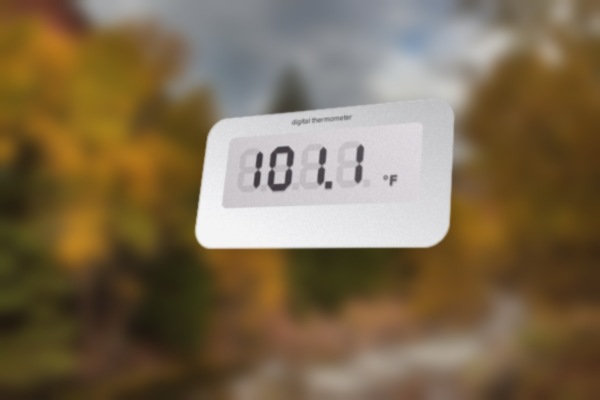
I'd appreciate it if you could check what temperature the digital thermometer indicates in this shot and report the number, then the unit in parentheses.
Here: 101.1 (°F)
